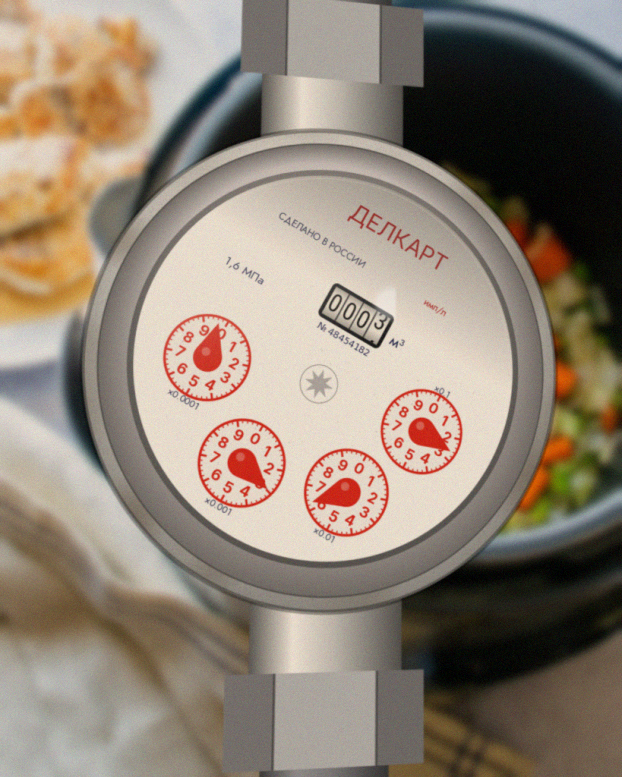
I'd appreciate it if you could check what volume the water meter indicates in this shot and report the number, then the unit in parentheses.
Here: 3.2629 (m³)
